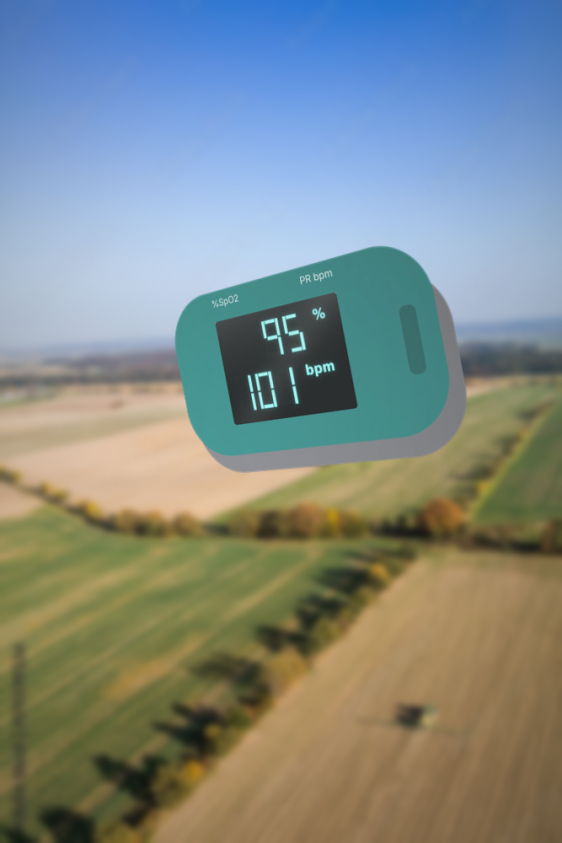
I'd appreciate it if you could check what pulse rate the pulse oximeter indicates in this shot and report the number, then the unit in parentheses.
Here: 101 (bpm)
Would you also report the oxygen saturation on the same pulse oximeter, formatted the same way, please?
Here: 95 (%)
